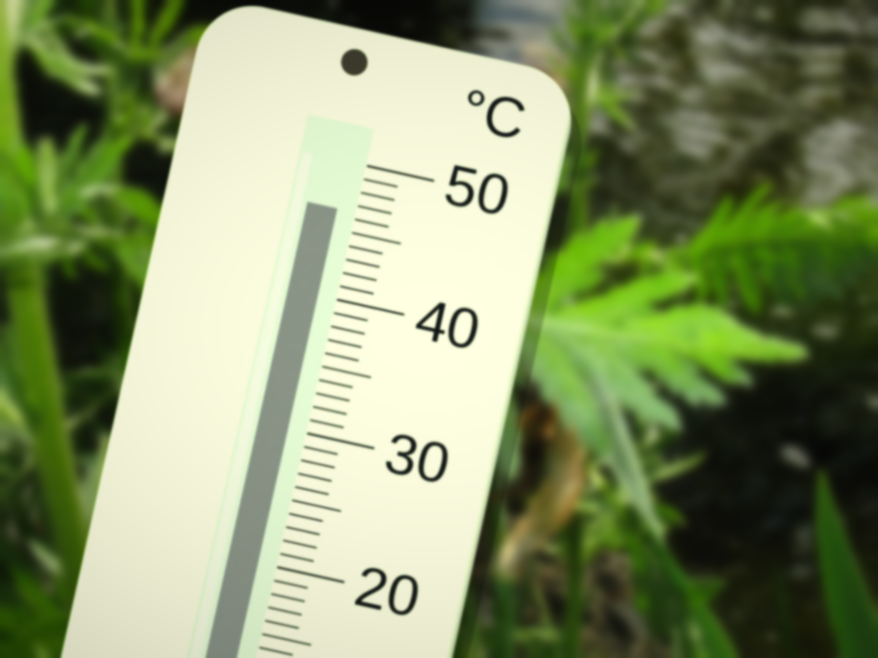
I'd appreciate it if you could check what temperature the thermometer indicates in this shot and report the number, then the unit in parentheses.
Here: 46.5 (°C)
